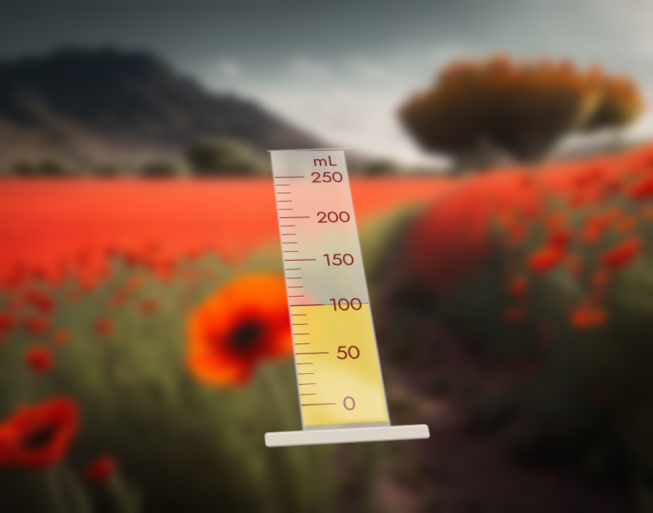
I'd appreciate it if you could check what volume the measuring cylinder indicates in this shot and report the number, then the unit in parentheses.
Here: 100 (mL)
